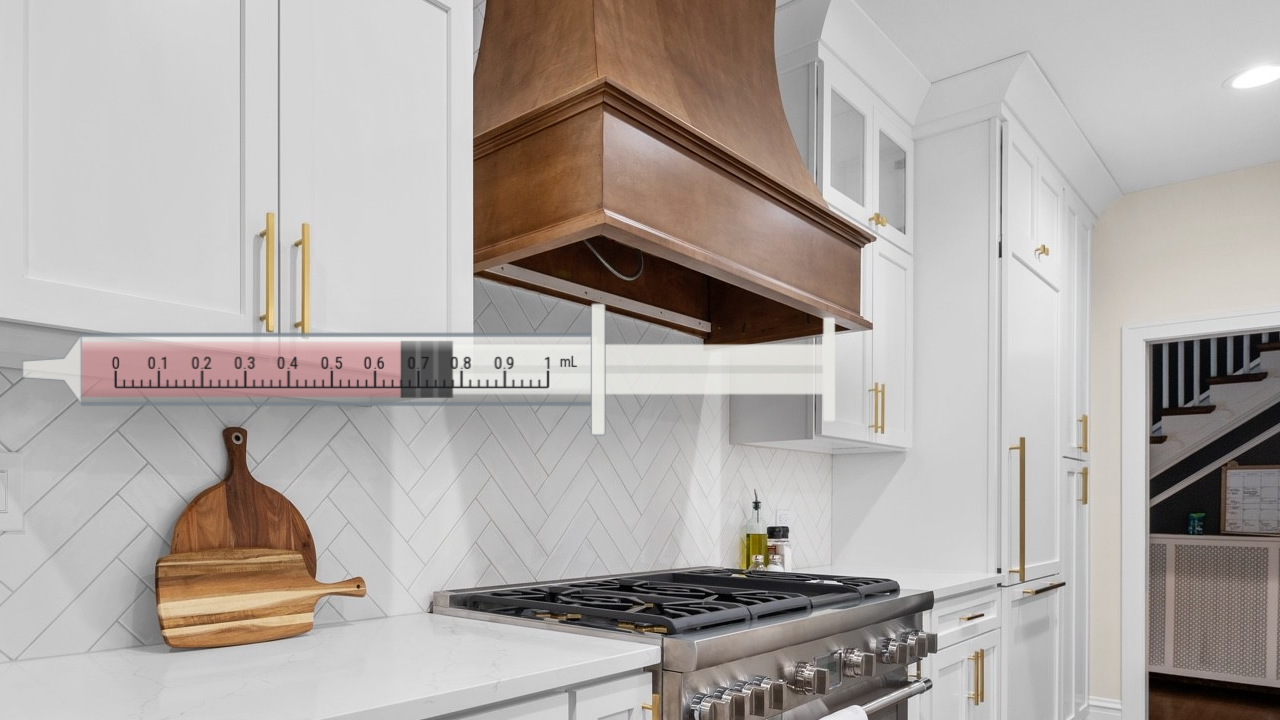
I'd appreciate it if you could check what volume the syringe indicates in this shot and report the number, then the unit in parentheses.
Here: 0.66 (mL)
